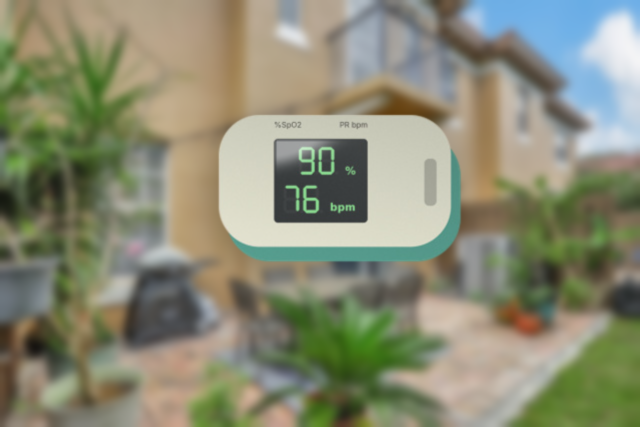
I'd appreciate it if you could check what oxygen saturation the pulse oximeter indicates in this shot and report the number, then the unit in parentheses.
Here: 90 (%)
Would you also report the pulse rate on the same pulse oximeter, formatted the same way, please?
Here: 76 (bpm)
